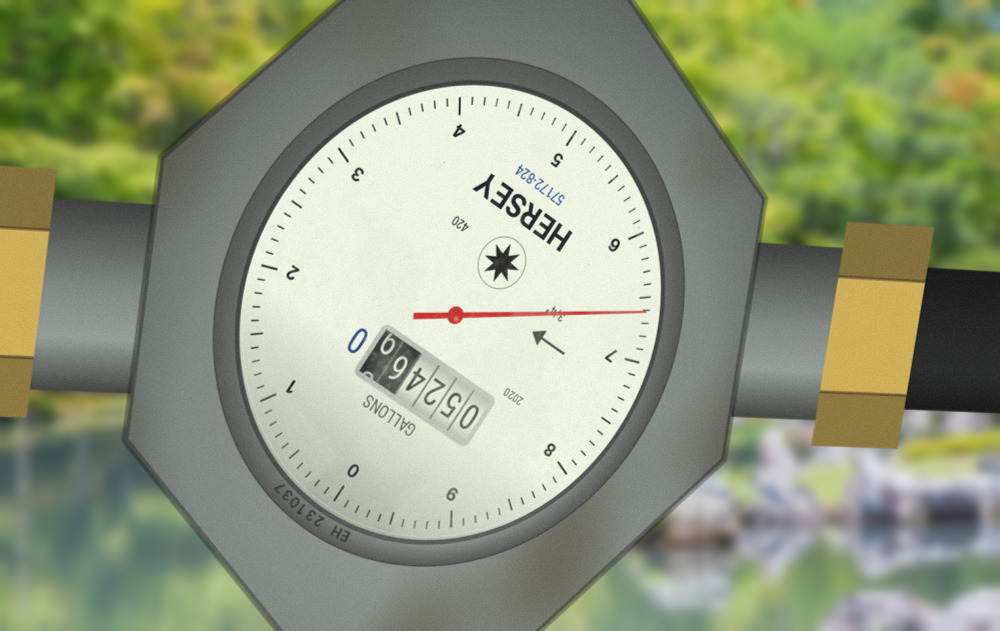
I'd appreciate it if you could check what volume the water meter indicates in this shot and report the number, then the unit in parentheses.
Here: 524686.6 (gal)
